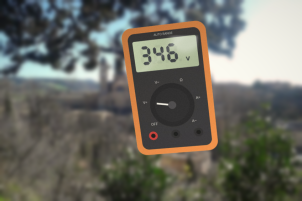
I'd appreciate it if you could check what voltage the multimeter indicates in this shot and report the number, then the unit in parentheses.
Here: 346 (V)
